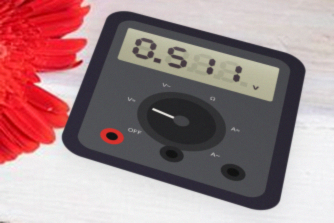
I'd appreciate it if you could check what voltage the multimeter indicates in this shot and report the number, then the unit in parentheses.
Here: 0.511 (V)
